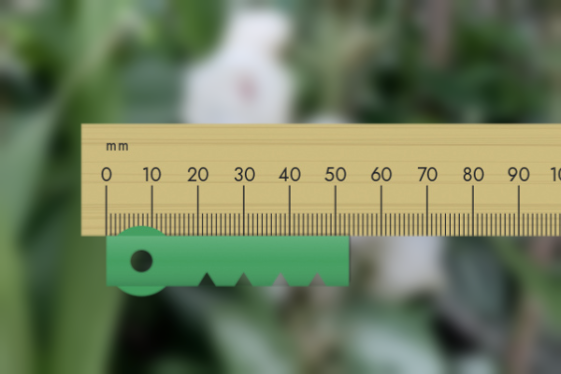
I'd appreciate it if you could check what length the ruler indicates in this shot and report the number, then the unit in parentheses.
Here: 53 (mm)
